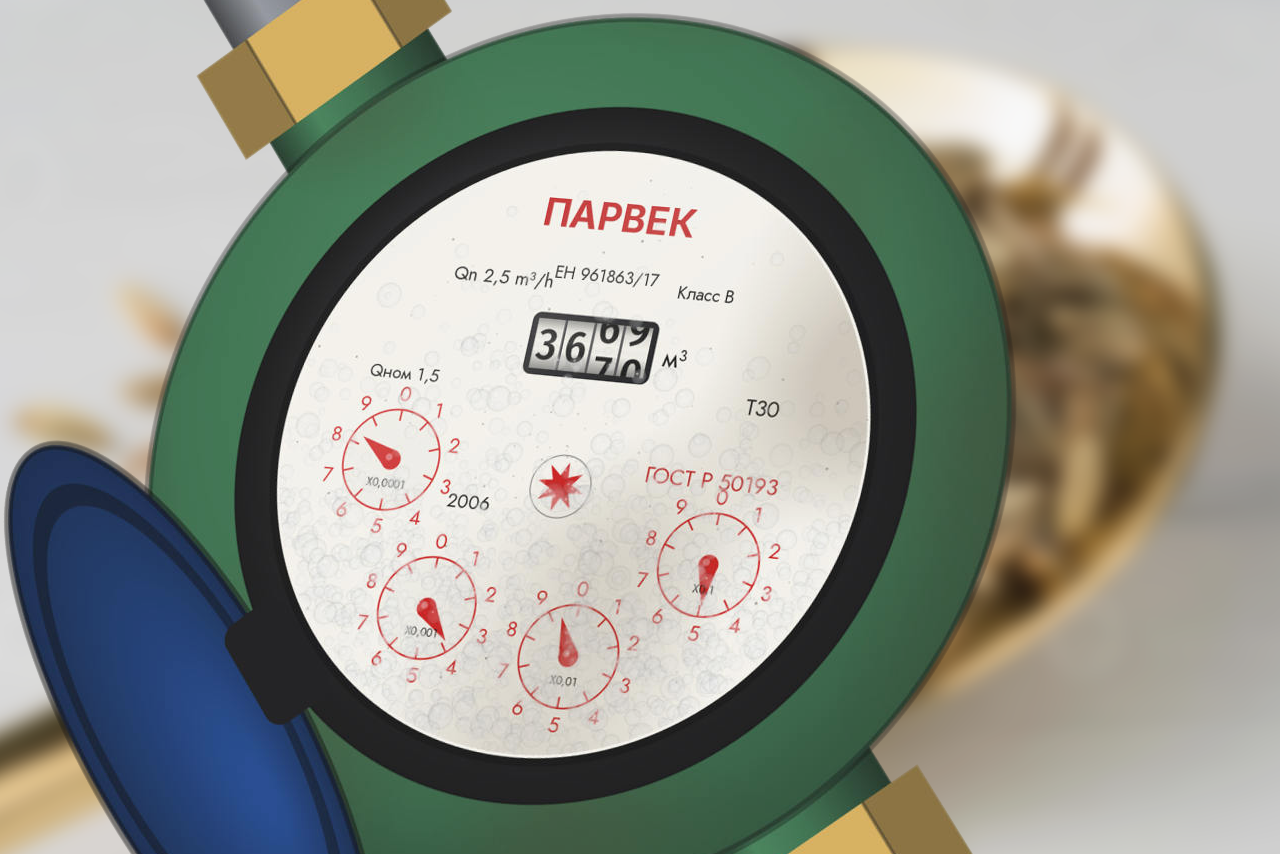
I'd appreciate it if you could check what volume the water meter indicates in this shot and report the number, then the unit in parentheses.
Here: 3669.4938 (m³)
